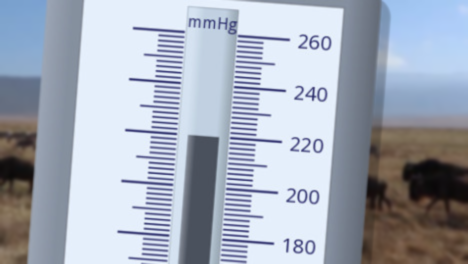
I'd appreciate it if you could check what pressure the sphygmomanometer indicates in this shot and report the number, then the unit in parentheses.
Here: 220 (mmHg)
